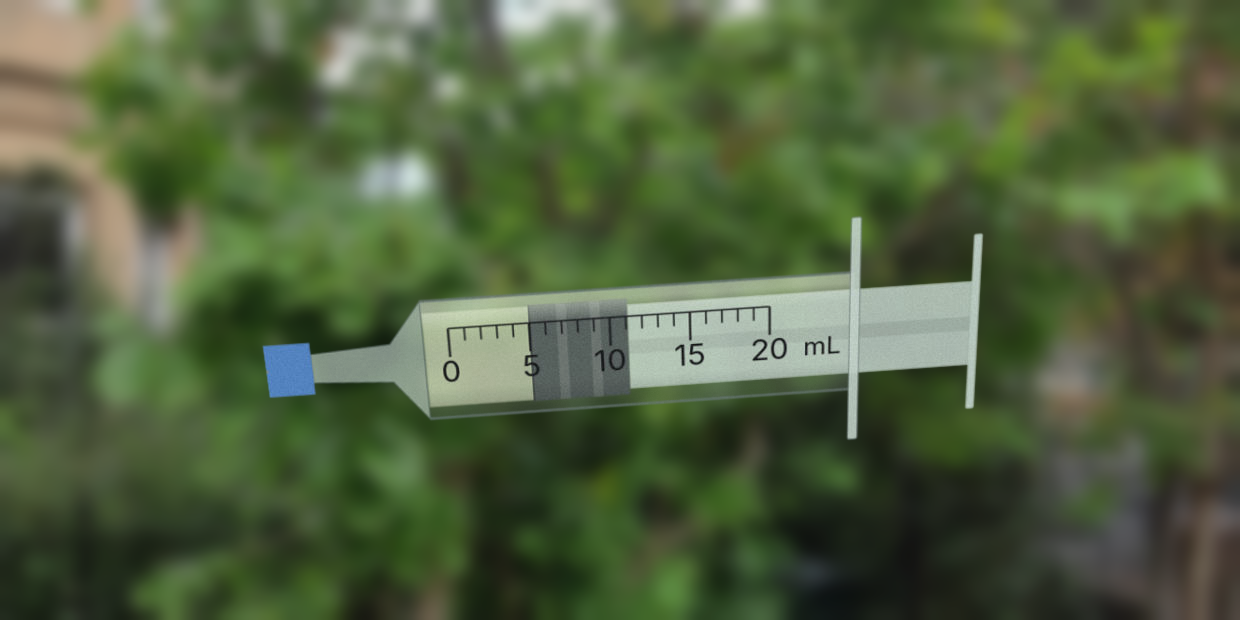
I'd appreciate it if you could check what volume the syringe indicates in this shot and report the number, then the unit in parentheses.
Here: 5 (mL)
